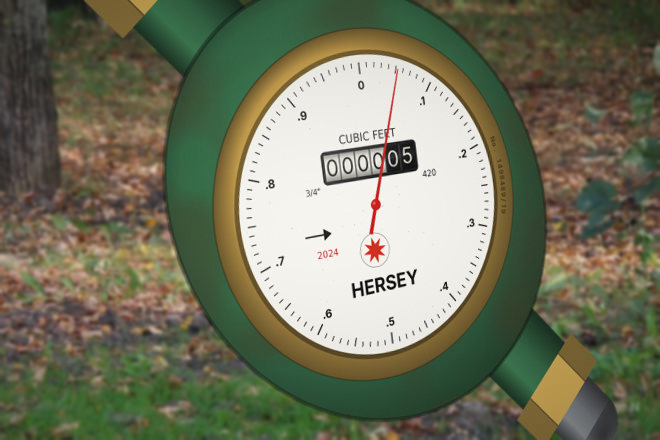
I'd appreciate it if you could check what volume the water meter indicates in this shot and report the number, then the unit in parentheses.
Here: 5.05 (ft³)
